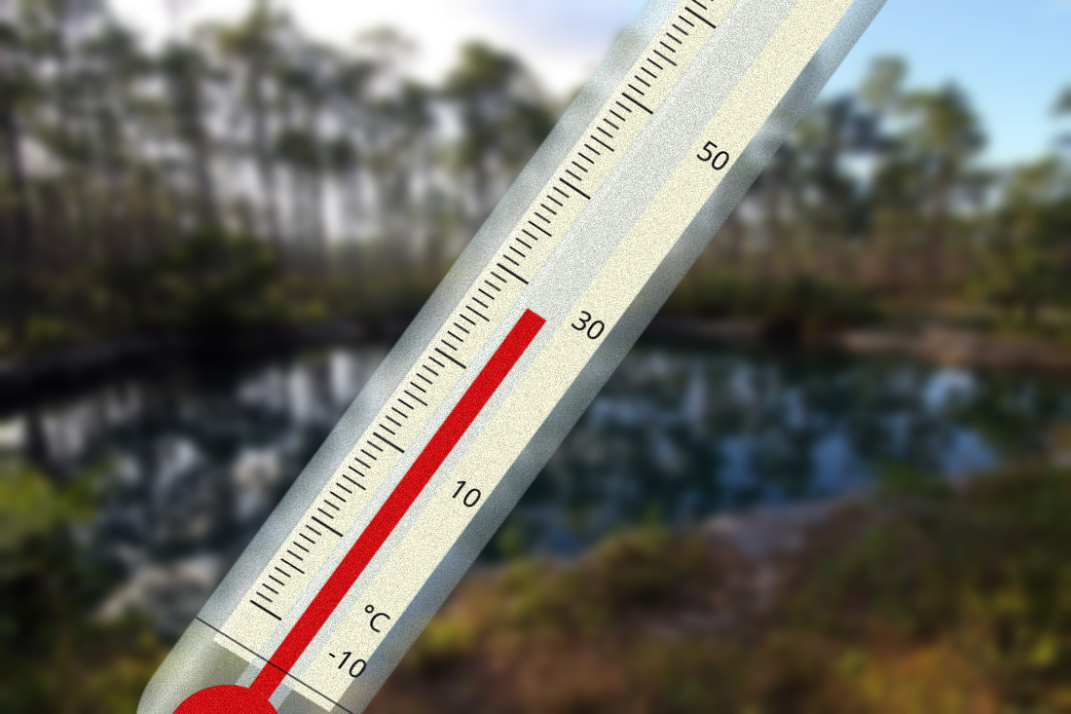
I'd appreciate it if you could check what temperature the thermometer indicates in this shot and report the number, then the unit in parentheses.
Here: 28 (°C)
